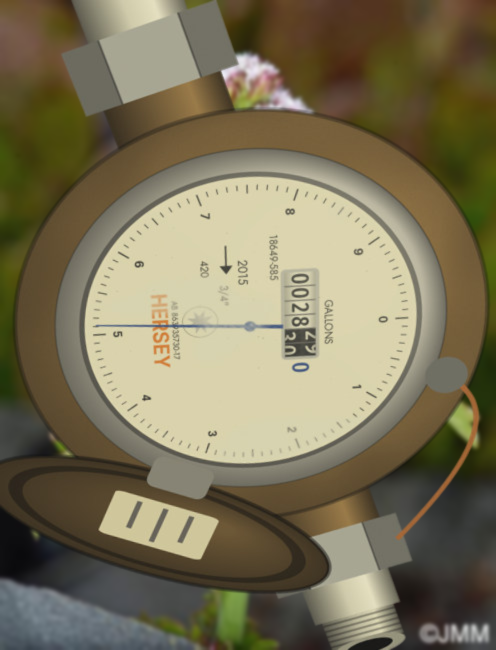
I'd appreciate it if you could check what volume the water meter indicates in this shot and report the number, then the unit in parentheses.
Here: 28295.1 (gal)
